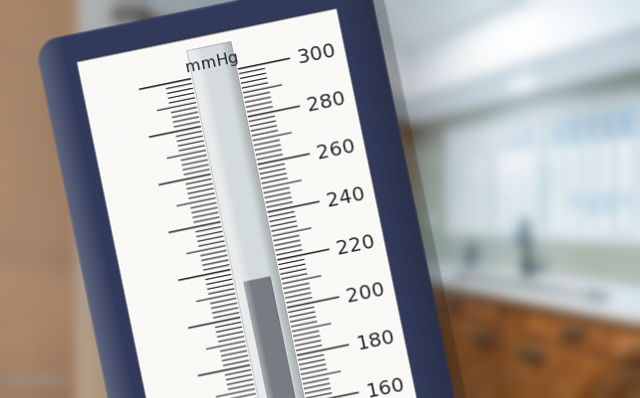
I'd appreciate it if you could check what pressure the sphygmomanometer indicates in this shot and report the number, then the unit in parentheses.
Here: 214 (mmHg)
